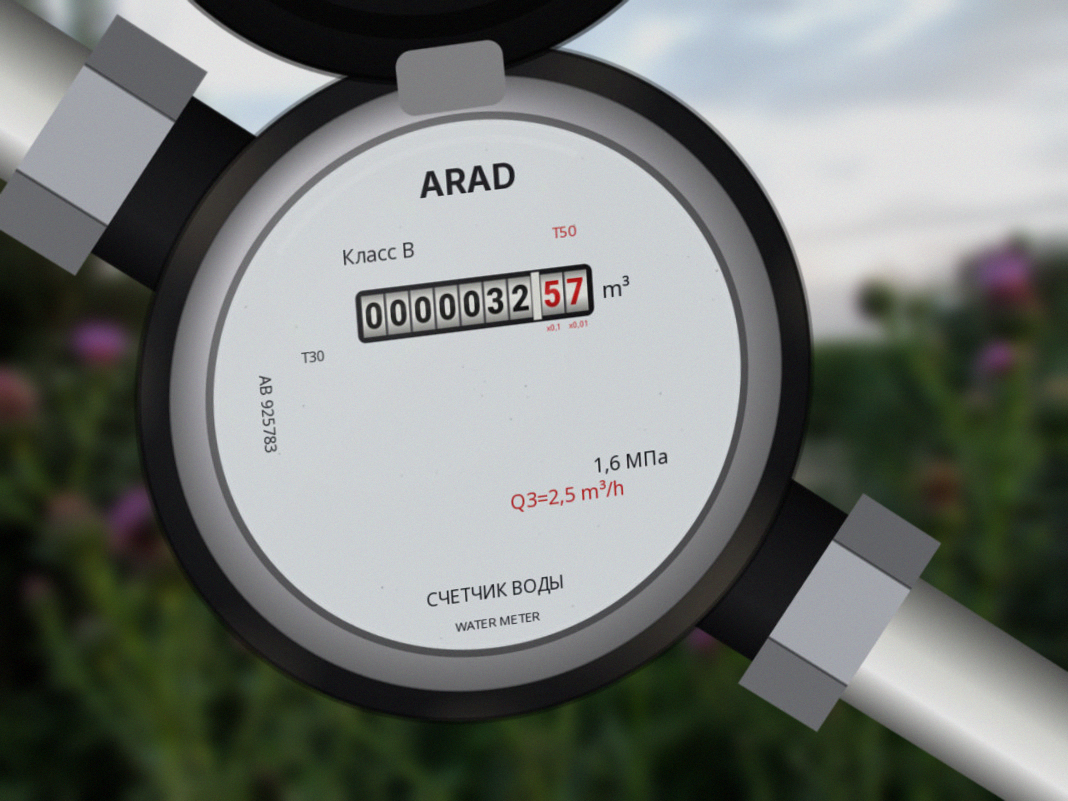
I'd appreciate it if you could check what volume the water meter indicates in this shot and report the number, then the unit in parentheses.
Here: 32.57 (m³)
